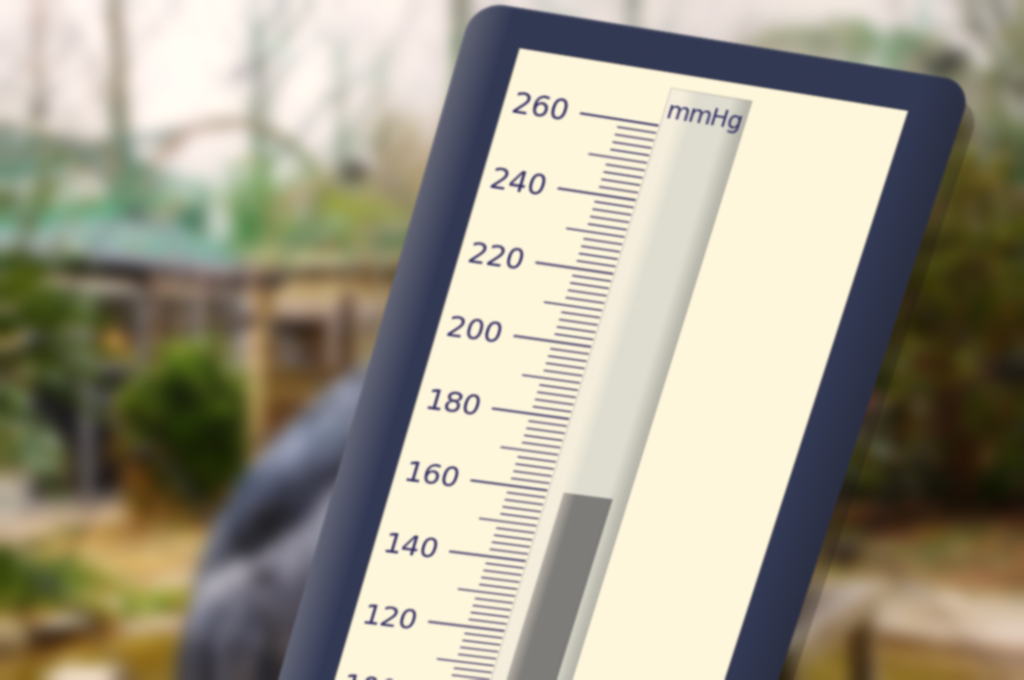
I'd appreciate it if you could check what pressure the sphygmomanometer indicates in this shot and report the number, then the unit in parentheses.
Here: 160 (mmHg)
